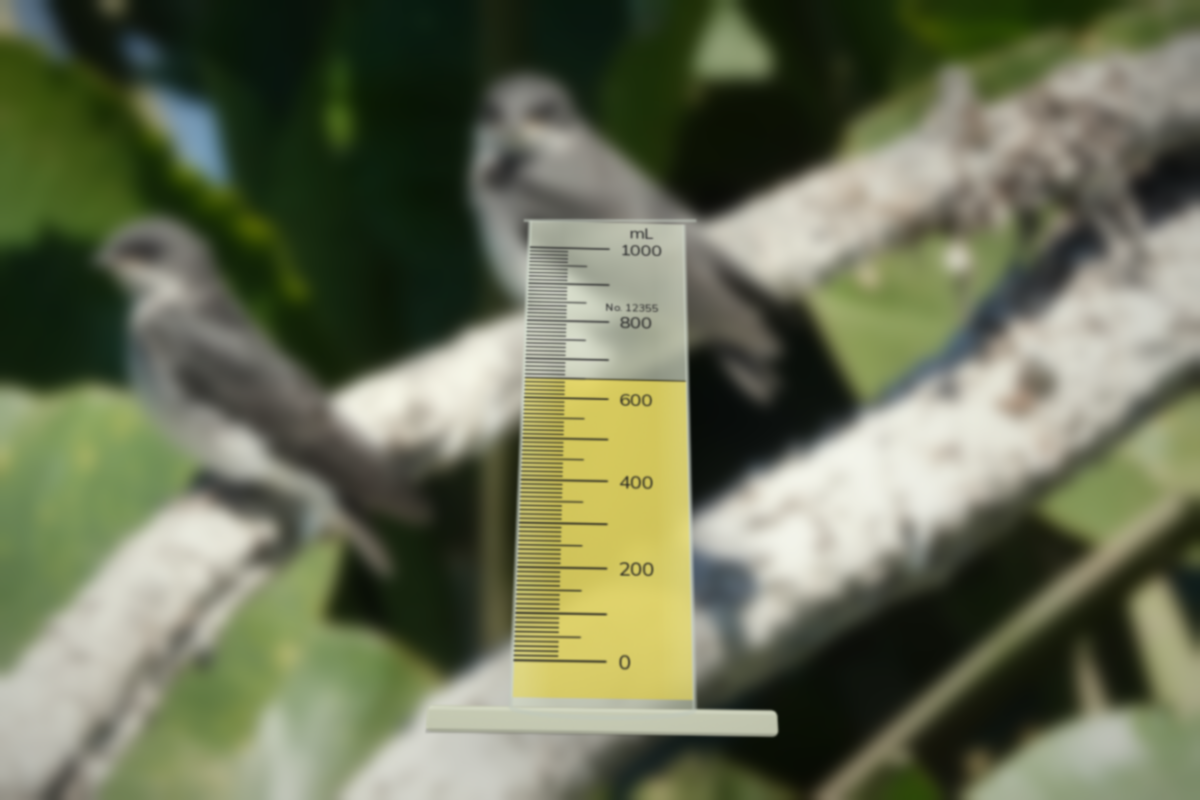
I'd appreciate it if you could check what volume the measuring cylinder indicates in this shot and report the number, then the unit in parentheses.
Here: 650 (mL)
